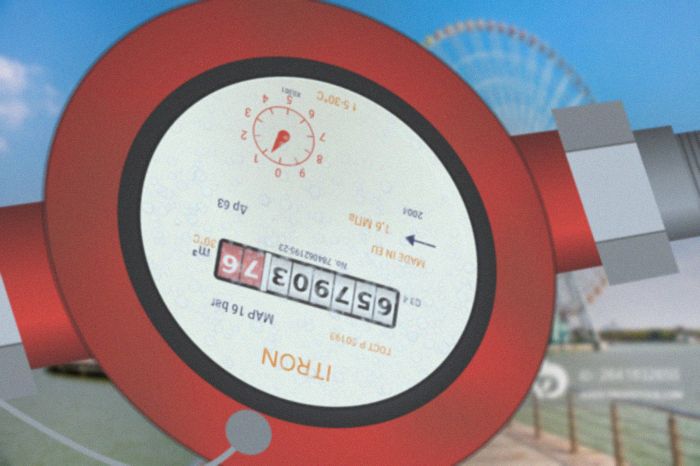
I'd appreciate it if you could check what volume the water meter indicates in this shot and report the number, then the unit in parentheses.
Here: 657903.760 (m³)
